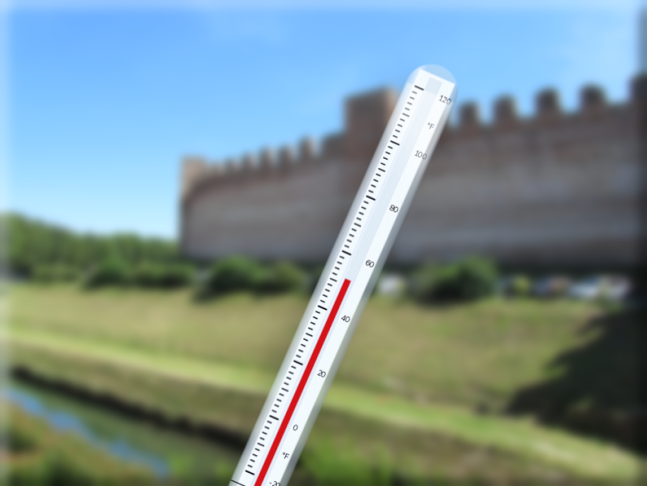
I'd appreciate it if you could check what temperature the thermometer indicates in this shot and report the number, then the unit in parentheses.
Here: 52 (°F)
